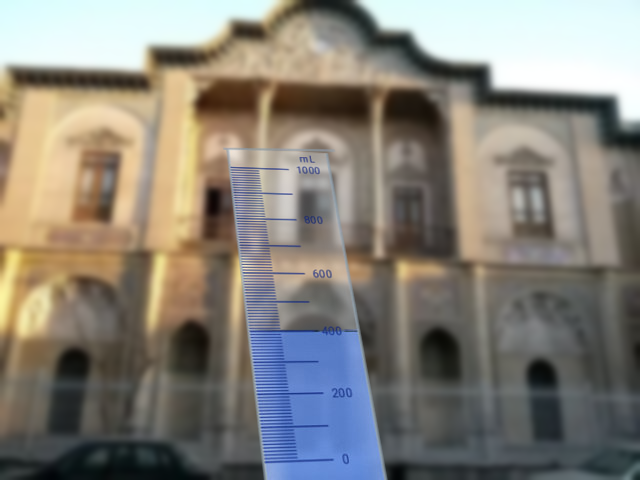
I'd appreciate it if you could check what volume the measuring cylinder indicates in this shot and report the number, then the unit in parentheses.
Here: 400 (mL)
